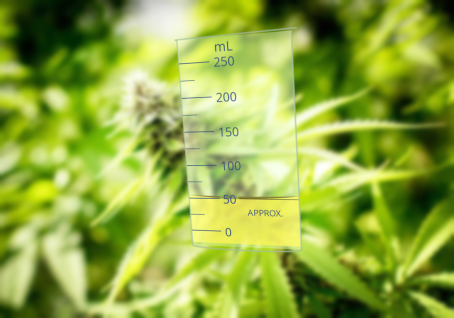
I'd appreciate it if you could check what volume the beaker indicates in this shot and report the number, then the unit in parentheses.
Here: 50 (mL)
